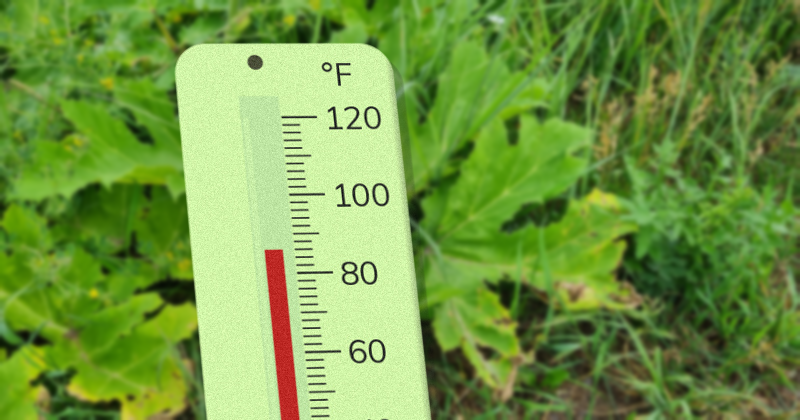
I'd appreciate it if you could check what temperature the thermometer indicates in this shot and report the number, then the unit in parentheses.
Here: 86 (°F)
